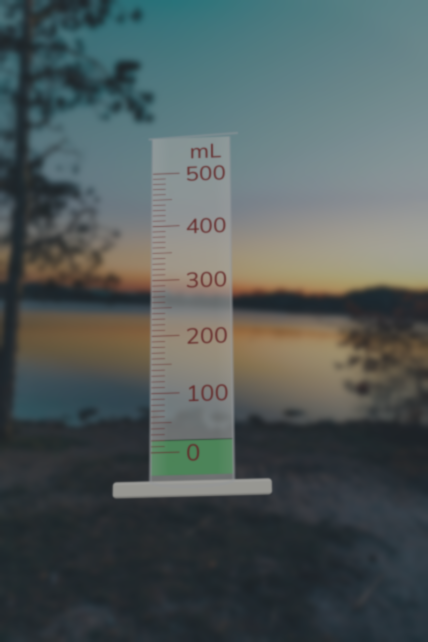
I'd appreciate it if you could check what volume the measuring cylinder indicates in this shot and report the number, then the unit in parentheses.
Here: 20 (mL)
